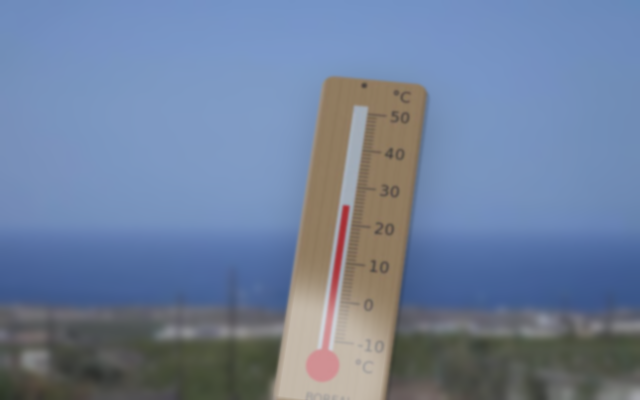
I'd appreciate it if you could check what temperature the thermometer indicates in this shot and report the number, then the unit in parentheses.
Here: 25 (°C)
